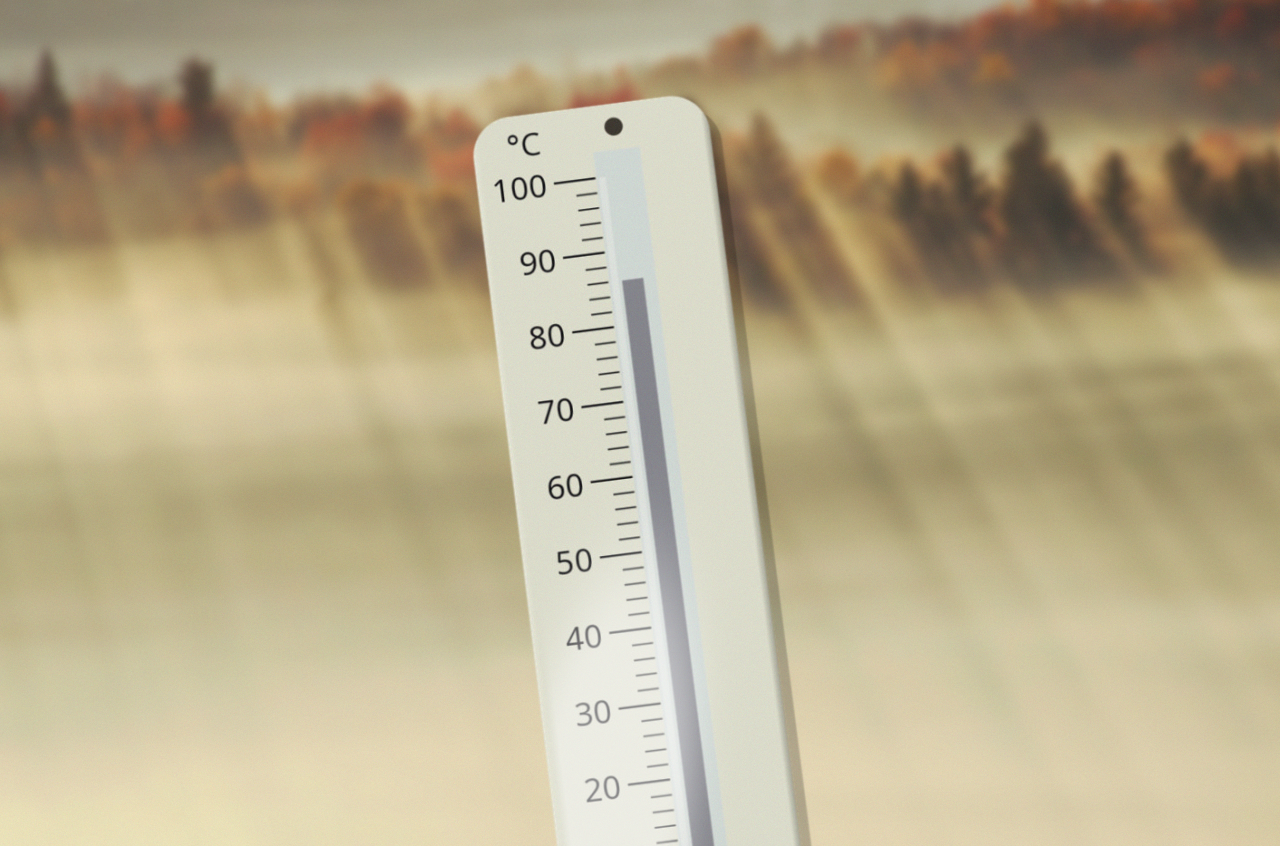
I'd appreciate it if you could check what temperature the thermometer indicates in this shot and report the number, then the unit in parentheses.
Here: 86 (°C)
